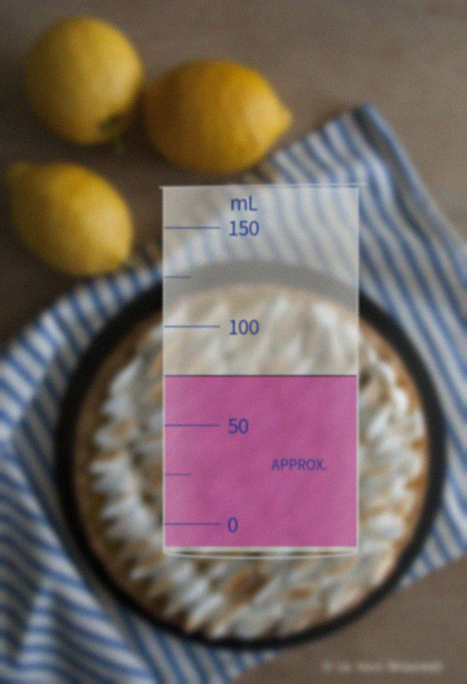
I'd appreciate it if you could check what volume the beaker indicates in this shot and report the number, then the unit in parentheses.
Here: 75 (mL)
